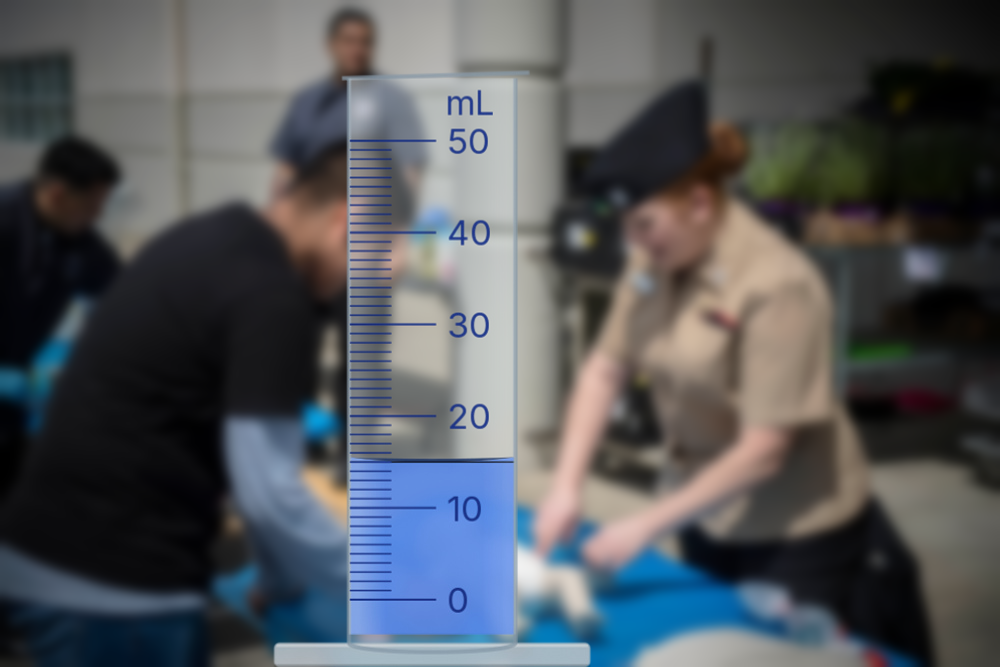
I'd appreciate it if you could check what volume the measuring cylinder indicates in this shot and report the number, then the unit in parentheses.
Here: 15 (mL)
